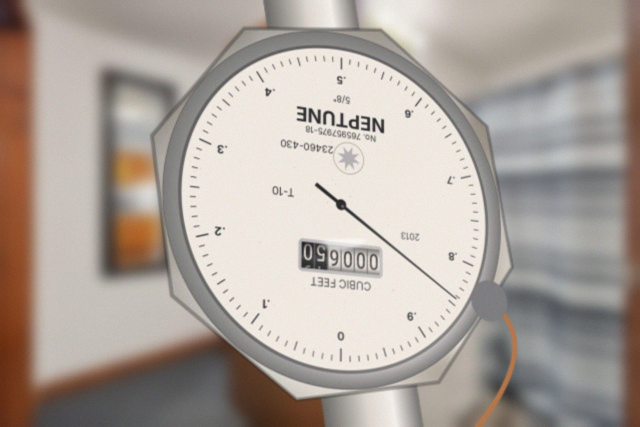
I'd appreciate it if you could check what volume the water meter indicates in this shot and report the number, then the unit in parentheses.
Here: 649.84 (ft³)
